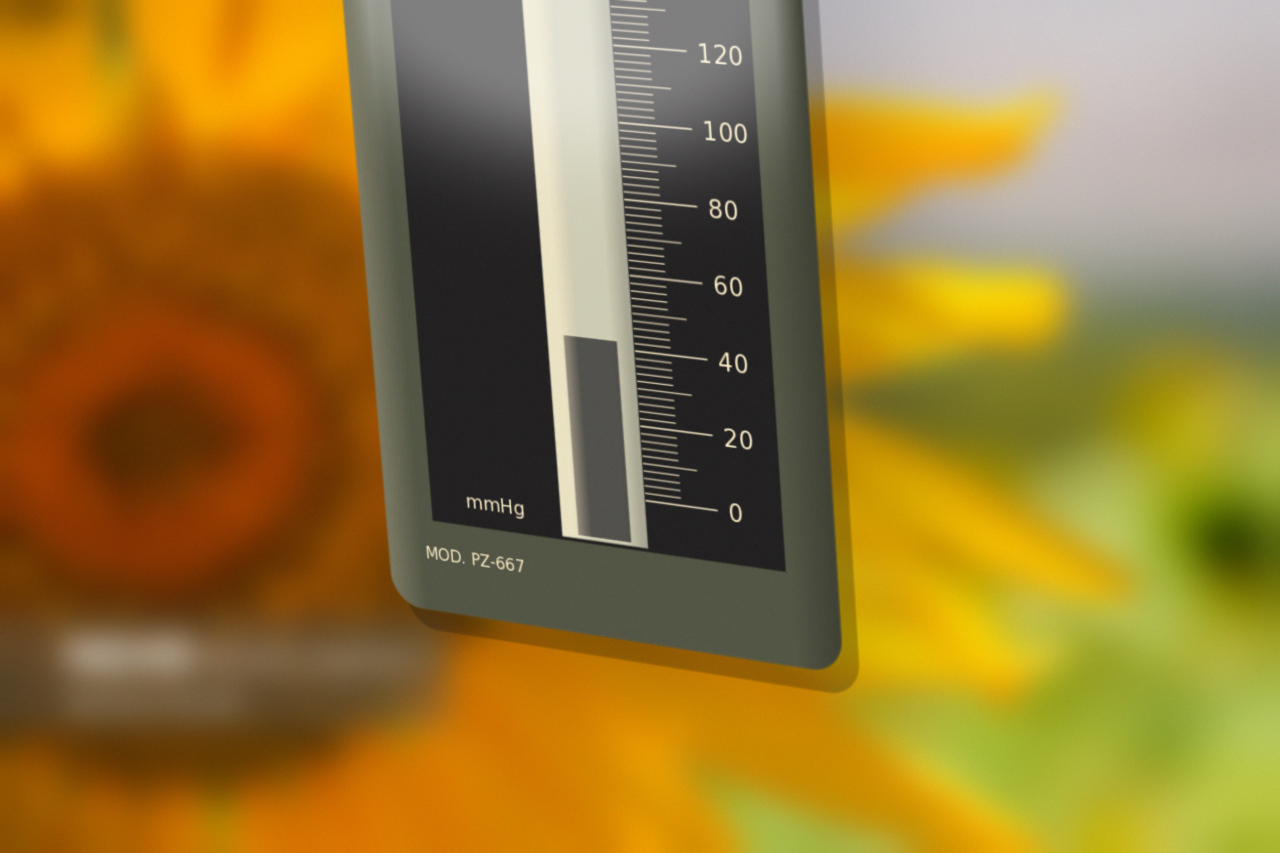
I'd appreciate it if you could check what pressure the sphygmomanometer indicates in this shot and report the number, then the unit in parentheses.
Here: 42 (mmHg)
